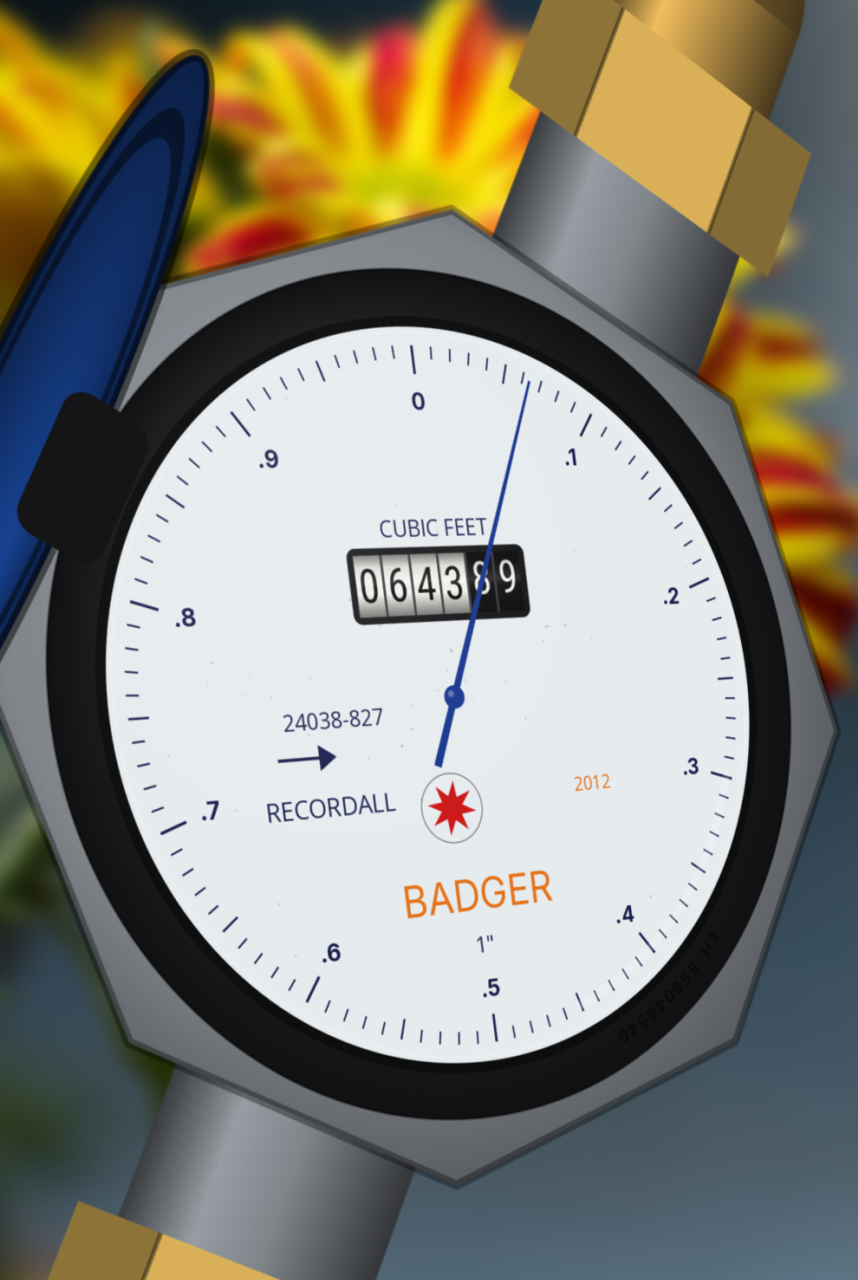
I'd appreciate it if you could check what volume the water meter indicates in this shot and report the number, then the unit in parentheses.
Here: 64389.06 (ft³)
